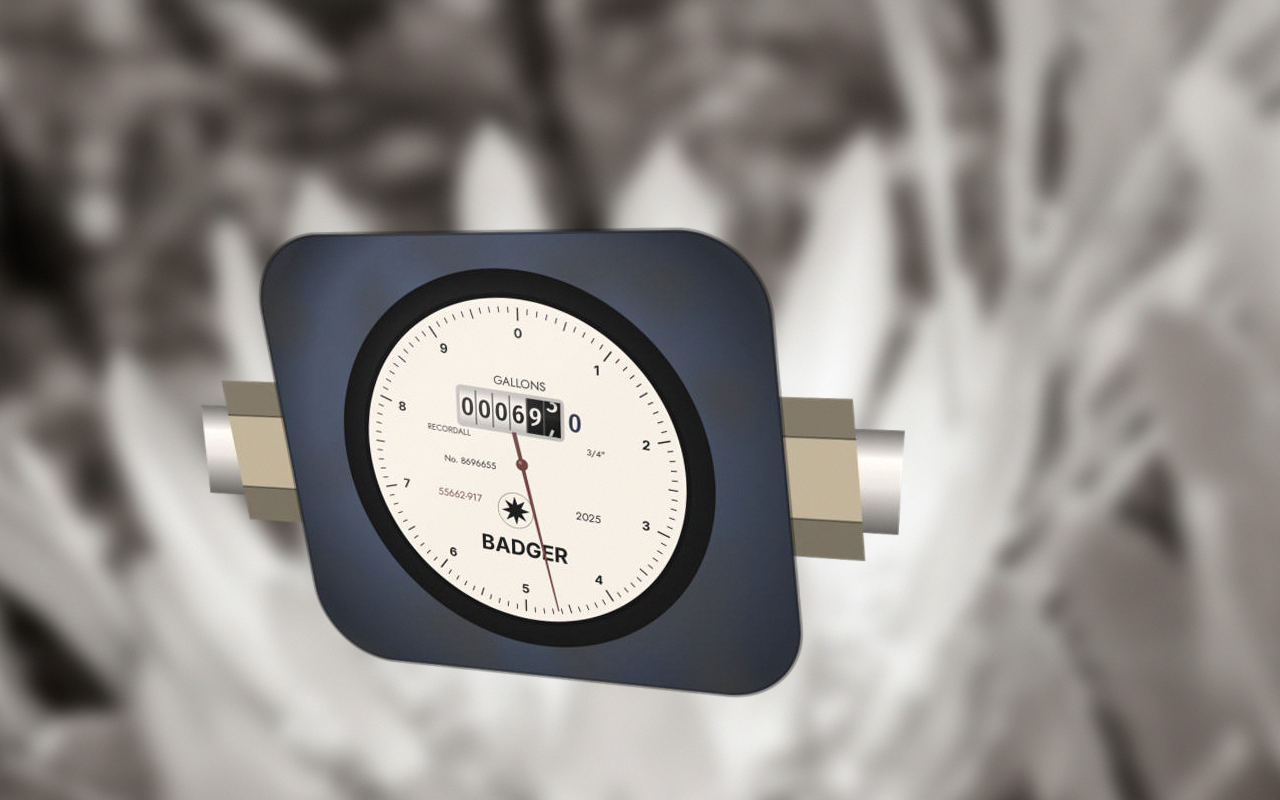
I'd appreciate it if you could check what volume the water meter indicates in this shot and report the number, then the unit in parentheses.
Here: 6934.6 (gal)
